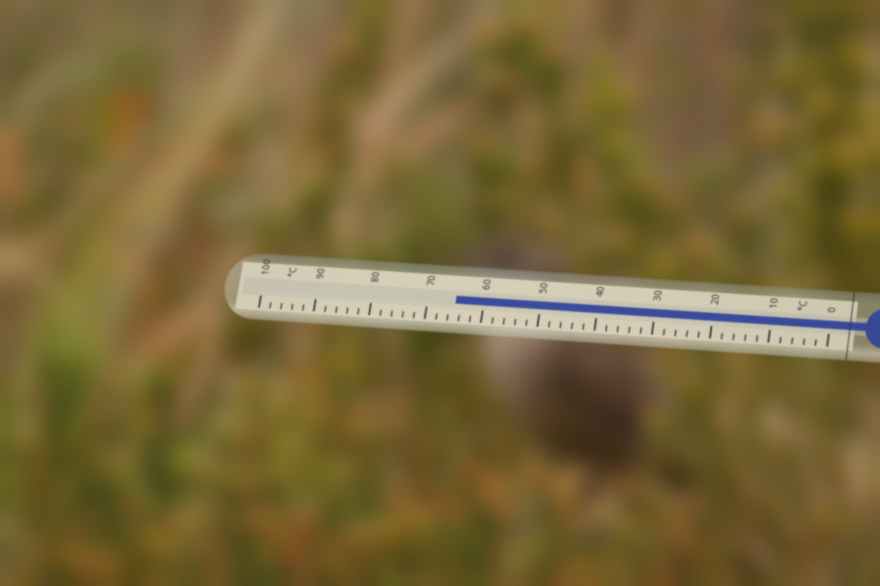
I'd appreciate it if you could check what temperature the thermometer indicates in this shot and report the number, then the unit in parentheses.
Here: 65 (°C)
